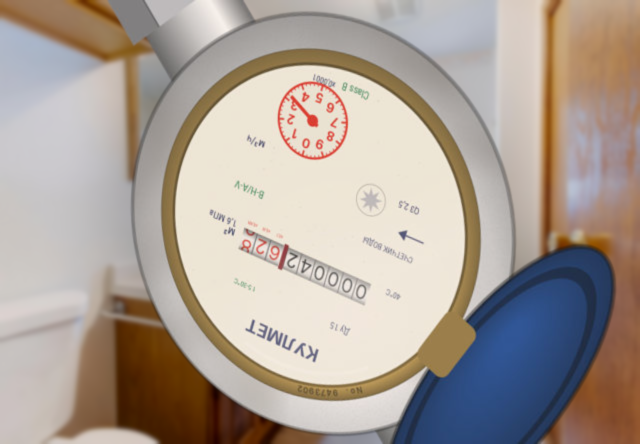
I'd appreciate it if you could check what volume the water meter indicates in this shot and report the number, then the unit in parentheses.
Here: 42.6283 (m³)
